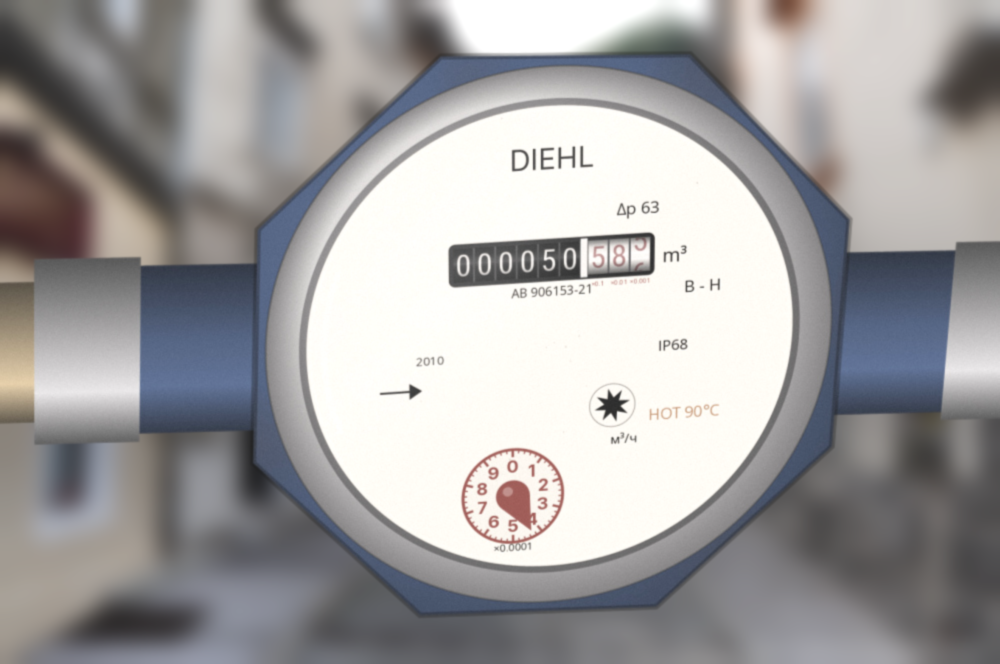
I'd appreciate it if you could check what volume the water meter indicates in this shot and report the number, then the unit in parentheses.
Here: 50.5854 (m³)
